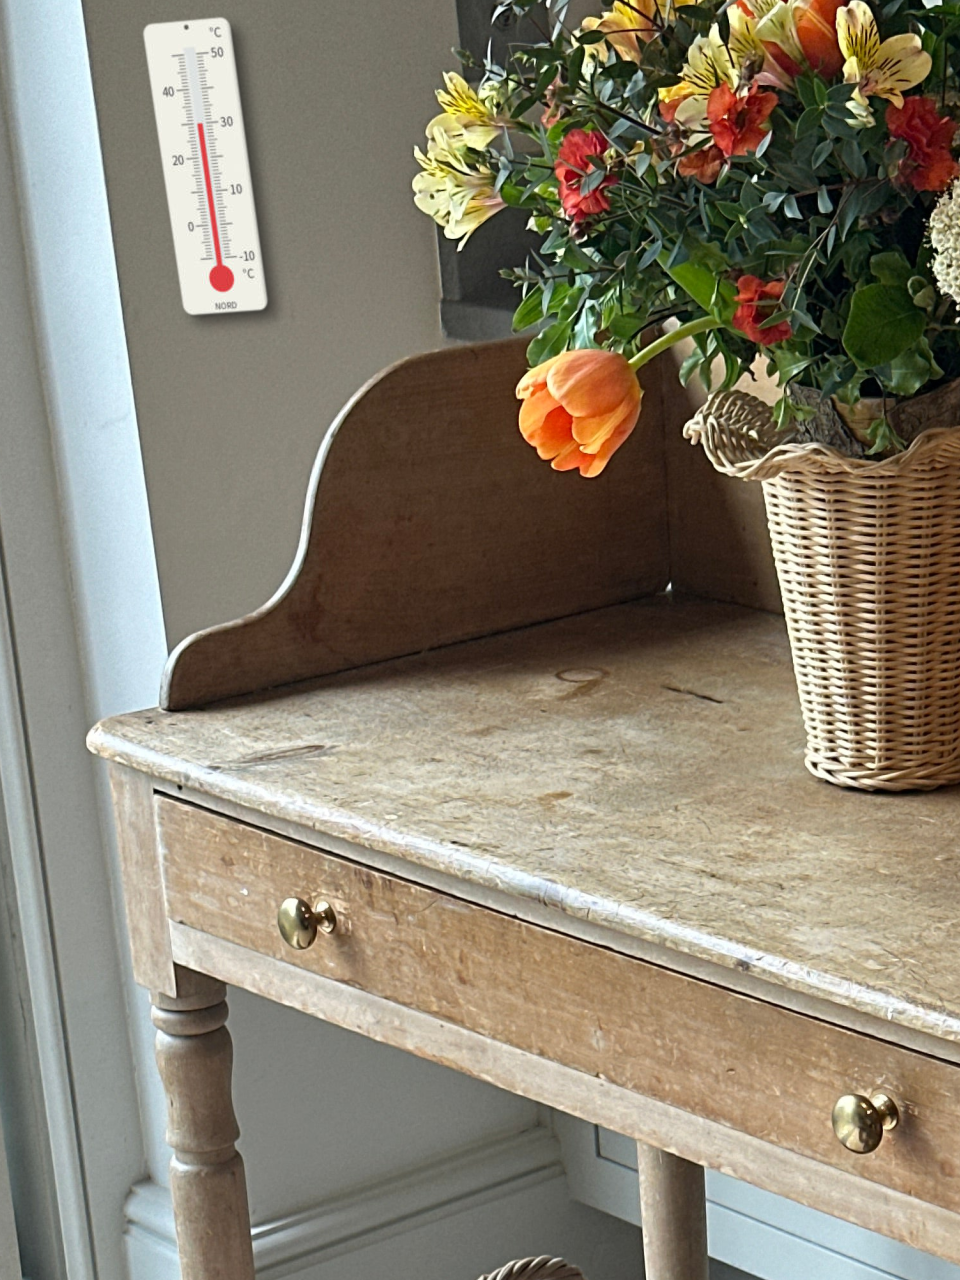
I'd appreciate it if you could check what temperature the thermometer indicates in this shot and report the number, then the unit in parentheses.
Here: 30 (°C)
